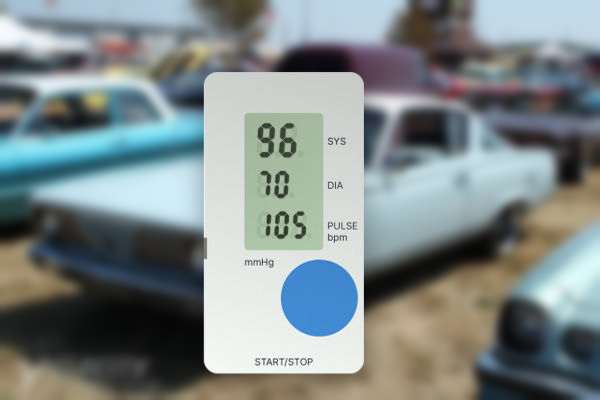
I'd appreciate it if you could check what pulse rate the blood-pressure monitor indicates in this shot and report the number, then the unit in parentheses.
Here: 105 (bpm)
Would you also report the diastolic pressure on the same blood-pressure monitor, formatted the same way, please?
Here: 70 (mmHg)
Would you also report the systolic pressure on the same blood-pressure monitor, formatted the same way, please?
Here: 96 (mmHg)
